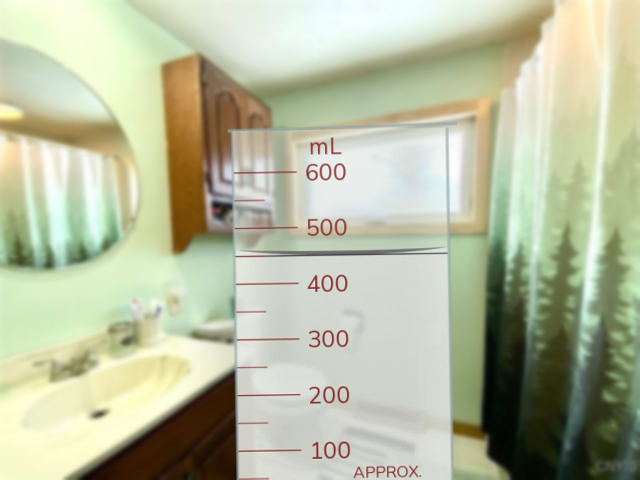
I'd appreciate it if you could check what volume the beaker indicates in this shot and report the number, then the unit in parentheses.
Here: 450 (mL)
